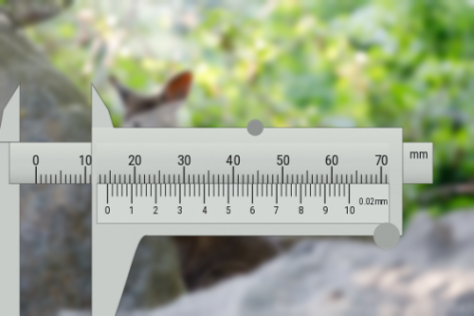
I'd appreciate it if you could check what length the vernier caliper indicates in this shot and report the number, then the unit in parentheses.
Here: 14.5 (mm)
